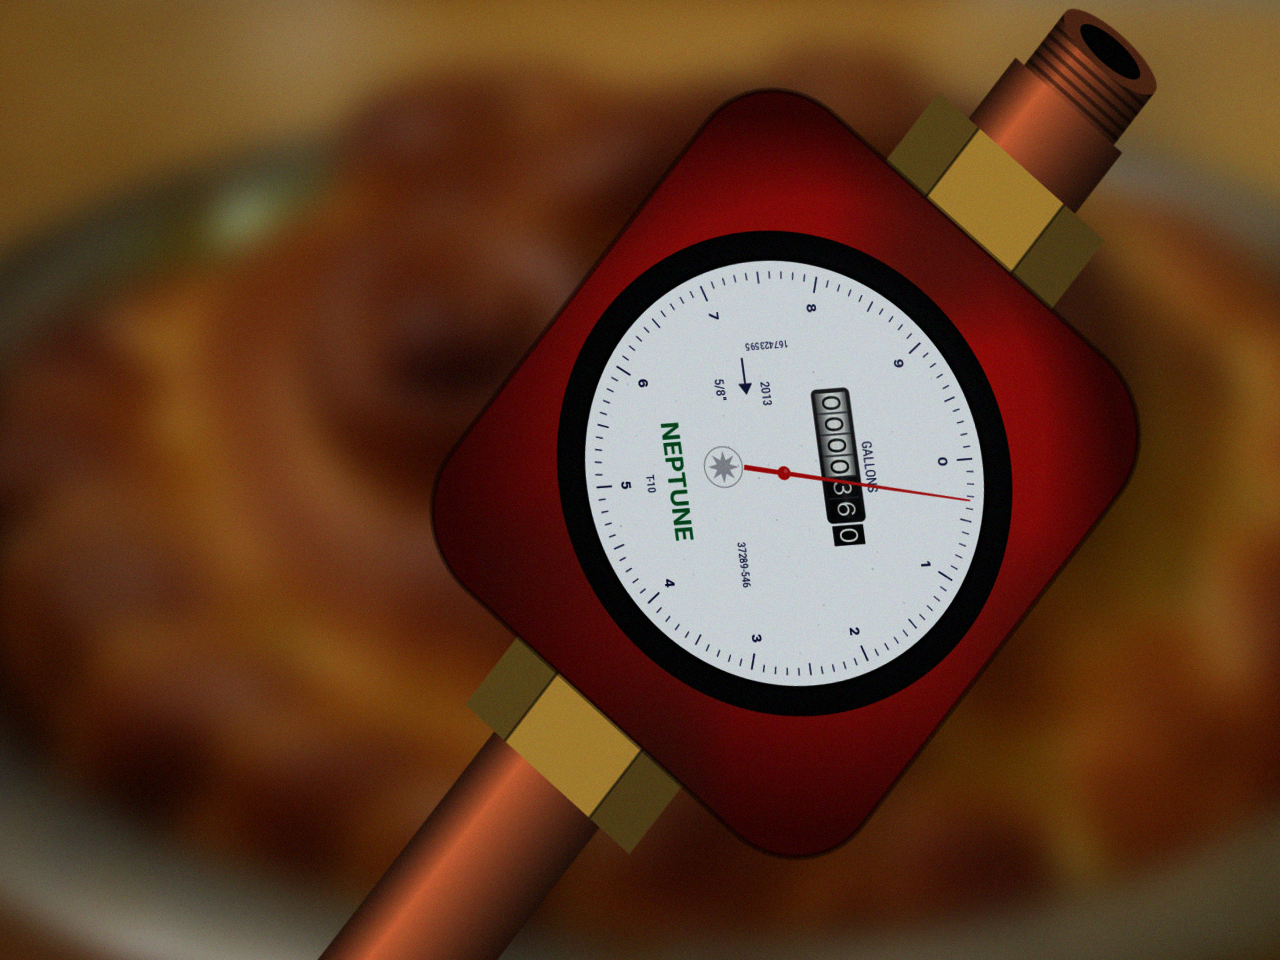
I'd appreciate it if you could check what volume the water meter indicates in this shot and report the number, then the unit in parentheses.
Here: 360.3 (gal)
